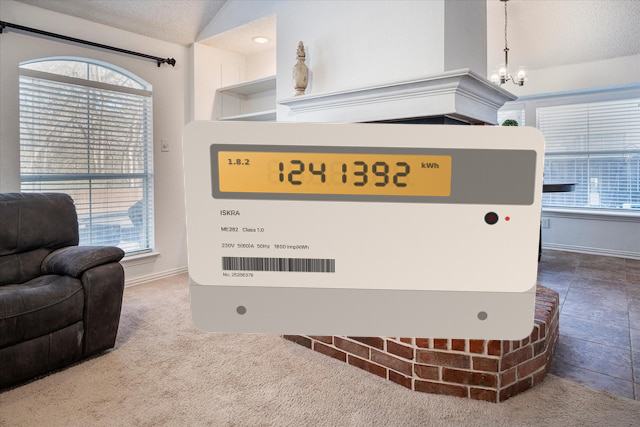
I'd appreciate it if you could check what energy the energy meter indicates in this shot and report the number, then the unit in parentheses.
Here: 1241392 (kWh)
